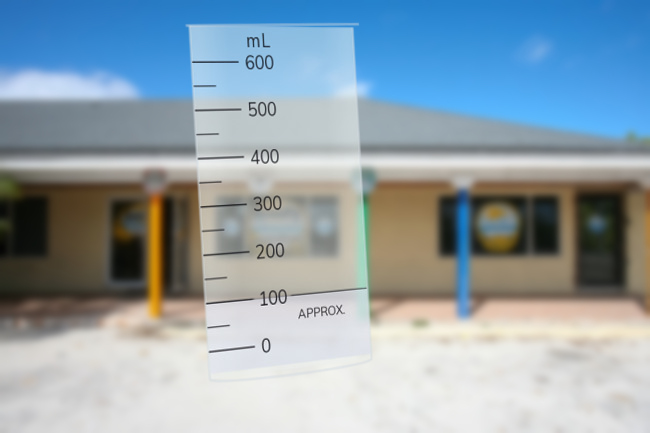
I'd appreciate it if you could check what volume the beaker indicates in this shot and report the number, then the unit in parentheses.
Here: 100 (mL)
